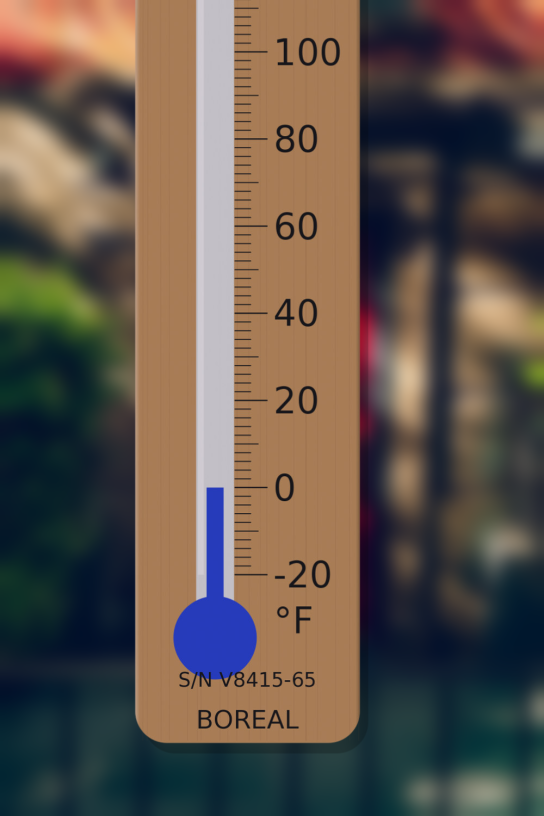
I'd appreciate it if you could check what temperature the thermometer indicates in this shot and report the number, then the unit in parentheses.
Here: 0 (°F)
